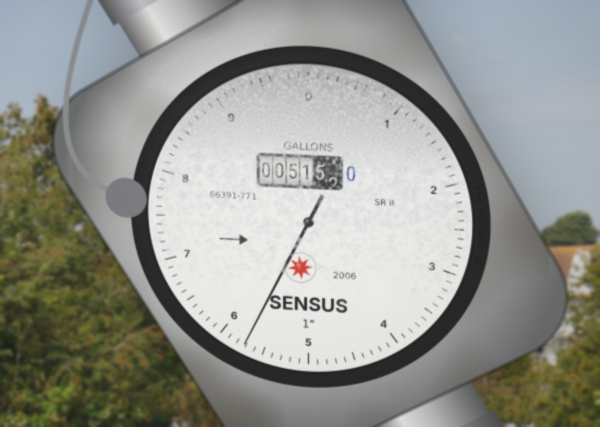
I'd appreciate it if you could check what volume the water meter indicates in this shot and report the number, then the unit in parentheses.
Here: 51515.7 (gal)
